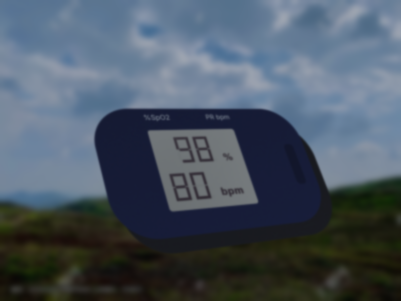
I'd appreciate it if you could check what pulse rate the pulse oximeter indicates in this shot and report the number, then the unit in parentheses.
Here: 80 (bpm)
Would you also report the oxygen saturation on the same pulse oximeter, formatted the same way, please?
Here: 98 (%)
